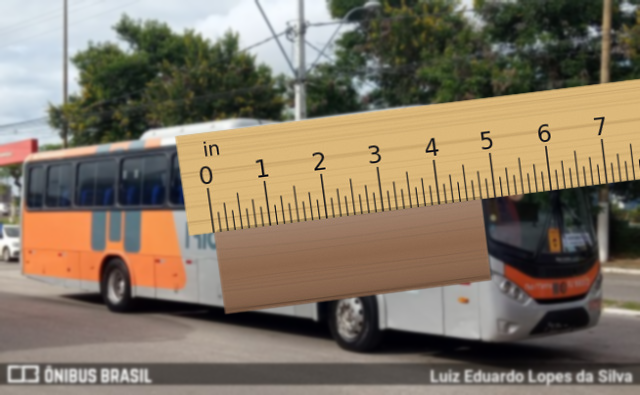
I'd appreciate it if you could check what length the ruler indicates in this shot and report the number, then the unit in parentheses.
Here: 4.75 (in)
